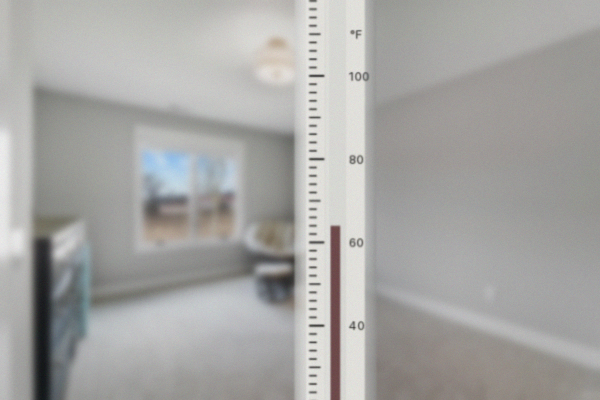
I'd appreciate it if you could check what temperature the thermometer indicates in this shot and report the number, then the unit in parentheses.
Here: 64 (°F)
